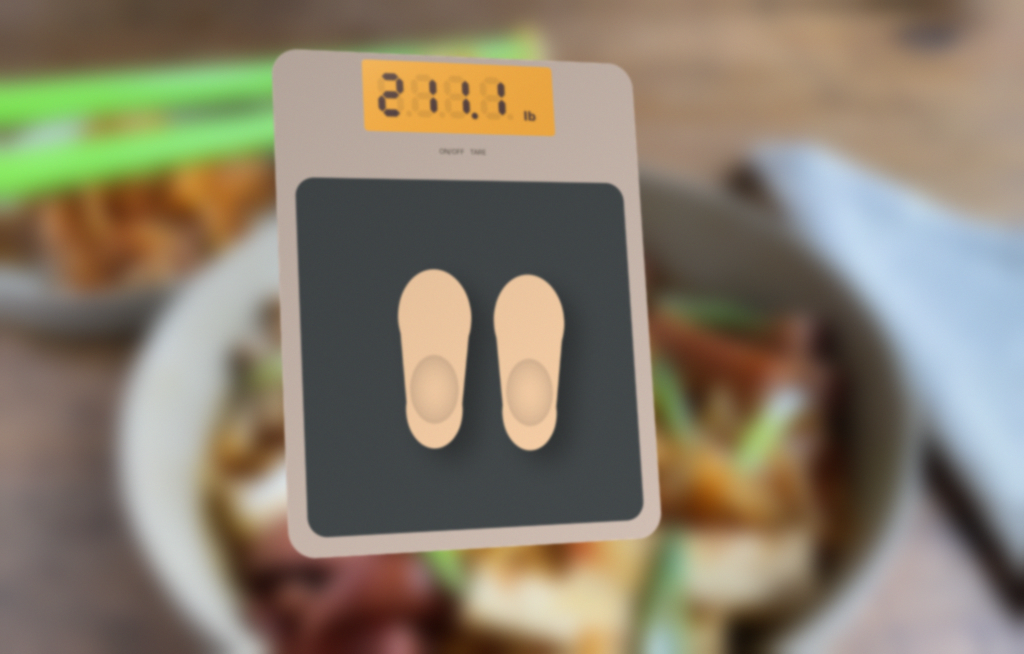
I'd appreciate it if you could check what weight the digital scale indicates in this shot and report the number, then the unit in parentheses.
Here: 211.1 (lb)
